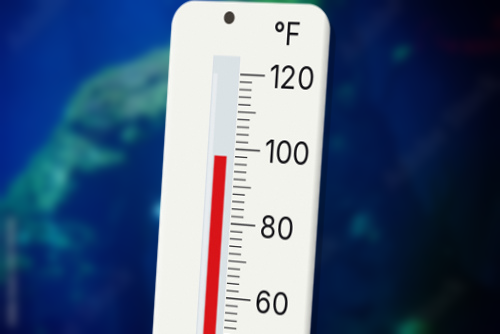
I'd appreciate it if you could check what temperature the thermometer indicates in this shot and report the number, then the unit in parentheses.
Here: 98 (°F)
